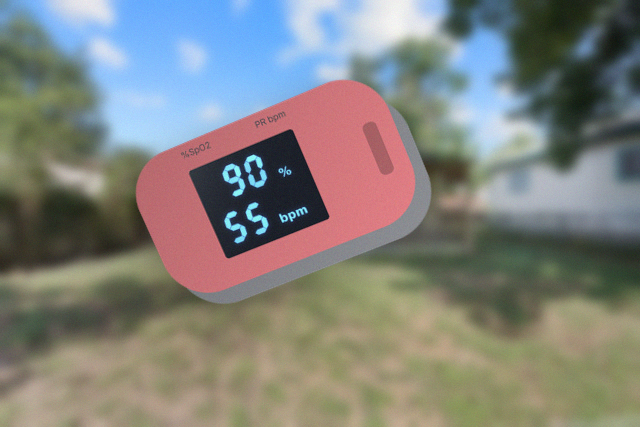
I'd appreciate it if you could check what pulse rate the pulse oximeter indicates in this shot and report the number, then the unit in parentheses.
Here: 55 (bpm)
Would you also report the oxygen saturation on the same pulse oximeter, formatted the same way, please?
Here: 90 (%)
